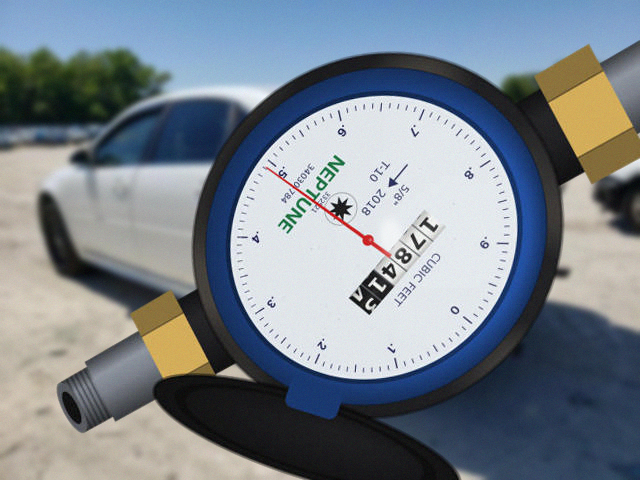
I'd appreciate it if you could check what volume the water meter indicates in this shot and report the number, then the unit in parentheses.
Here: 178413.49 (ft³)
